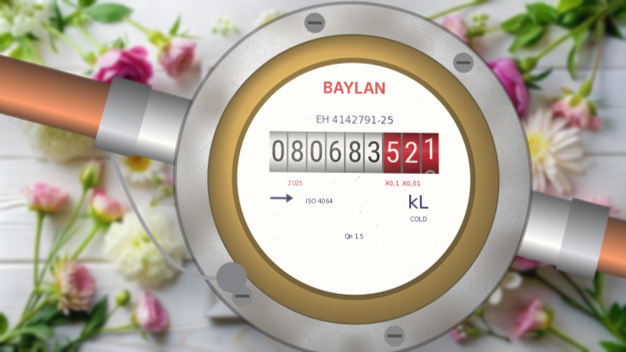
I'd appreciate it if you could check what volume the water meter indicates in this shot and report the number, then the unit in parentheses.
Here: 80683.521 (kL)
